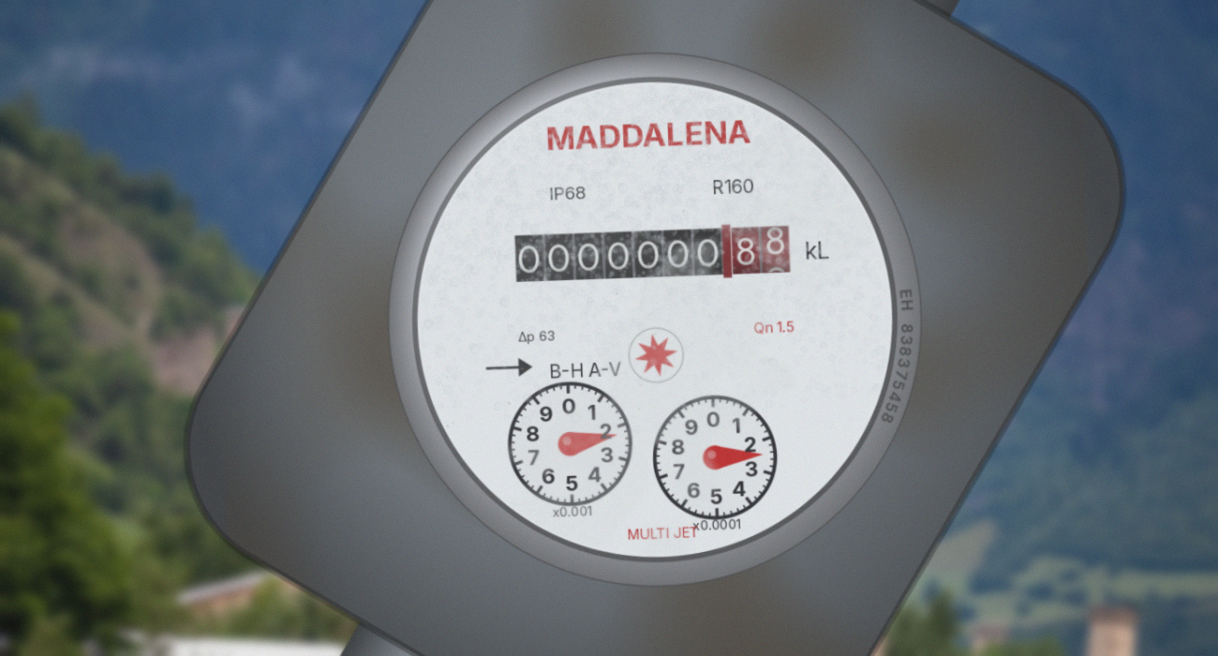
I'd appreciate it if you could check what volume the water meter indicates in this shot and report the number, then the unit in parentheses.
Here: 0.8822 (kL)
